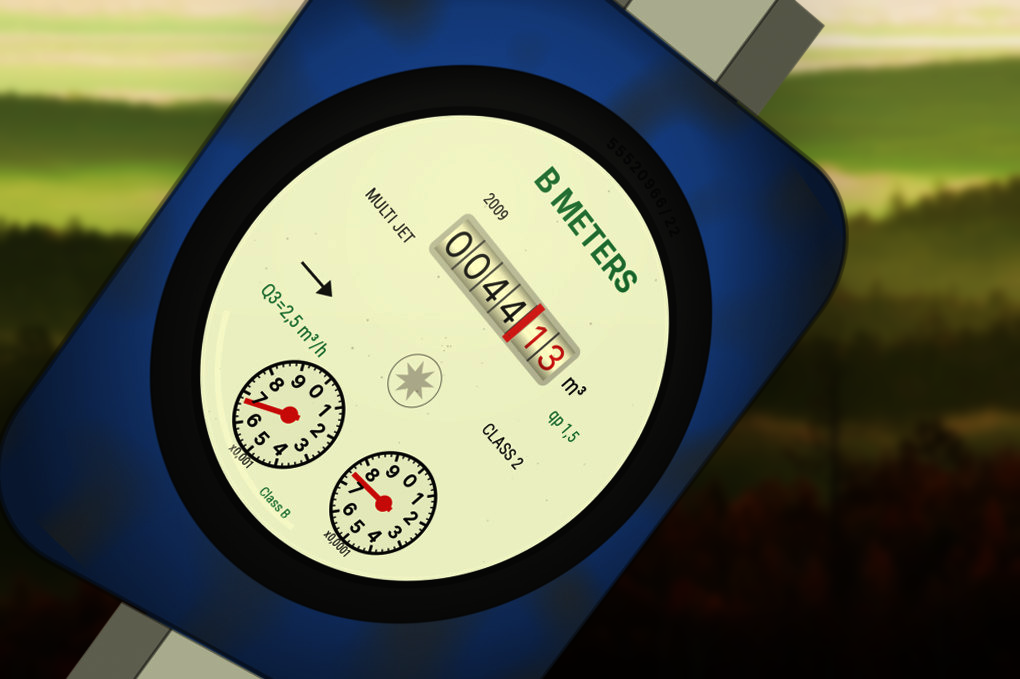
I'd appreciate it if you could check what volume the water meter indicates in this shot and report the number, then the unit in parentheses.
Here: 44.1367 (m³)
